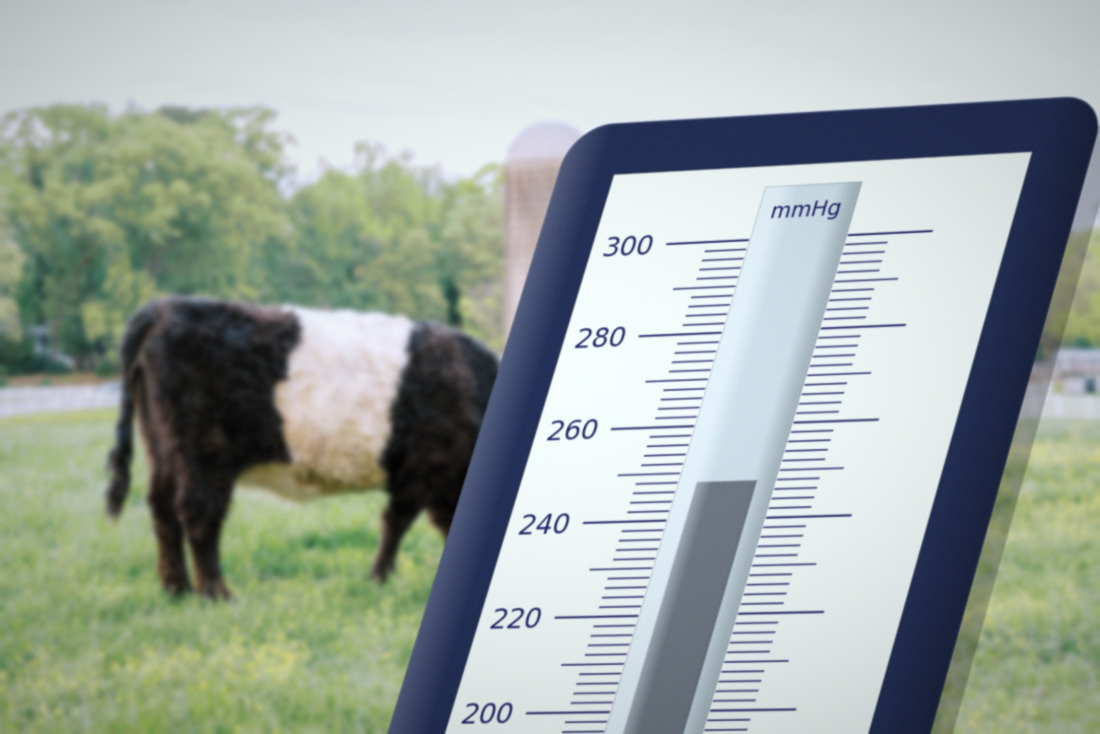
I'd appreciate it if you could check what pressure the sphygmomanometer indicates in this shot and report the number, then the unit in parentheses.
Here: 248 (mmHg)
